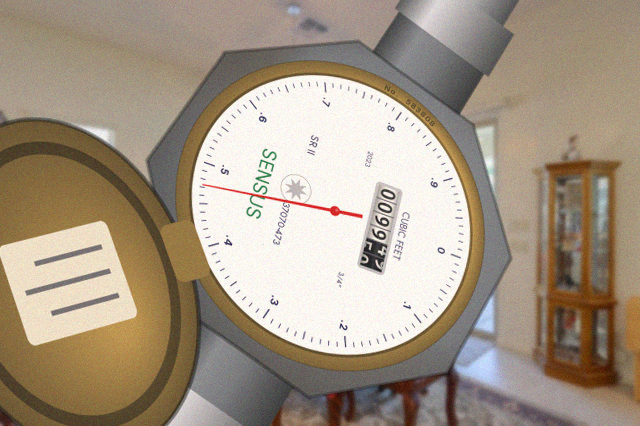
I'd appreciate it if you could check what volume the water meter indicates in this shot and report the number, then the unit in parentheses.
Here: 9949.47 (ft³)
